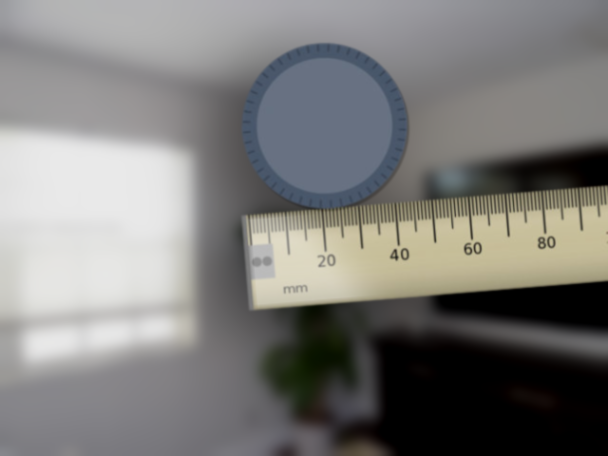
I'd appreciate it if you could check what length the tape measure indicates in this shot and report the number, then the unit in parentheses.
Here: 45 (mm)
